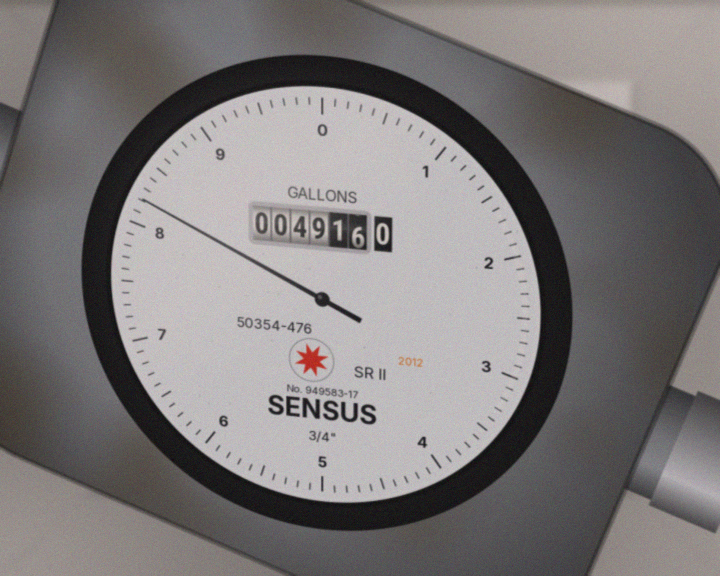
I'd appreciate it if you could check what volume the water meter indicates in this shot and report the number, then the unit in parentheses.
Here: 49158.2 (gal)
